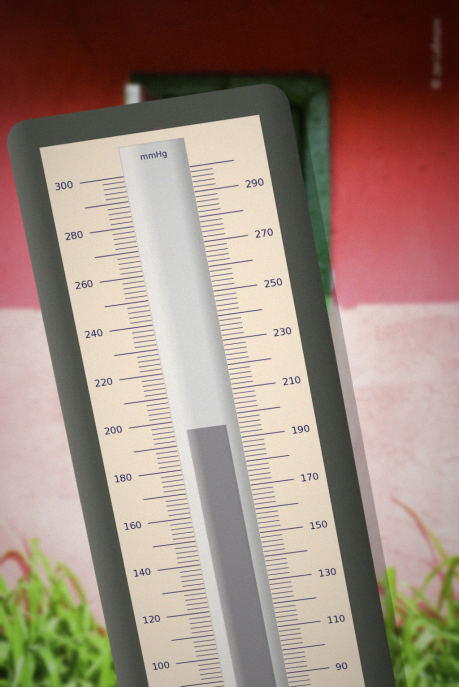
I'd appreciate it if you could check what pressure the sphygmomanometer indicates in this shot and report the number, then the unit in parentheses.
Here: 196 (mmHg)
